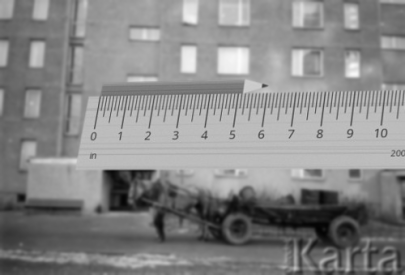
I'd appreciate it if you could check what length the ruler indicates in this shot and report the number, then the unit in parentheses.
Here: 6 (in)
